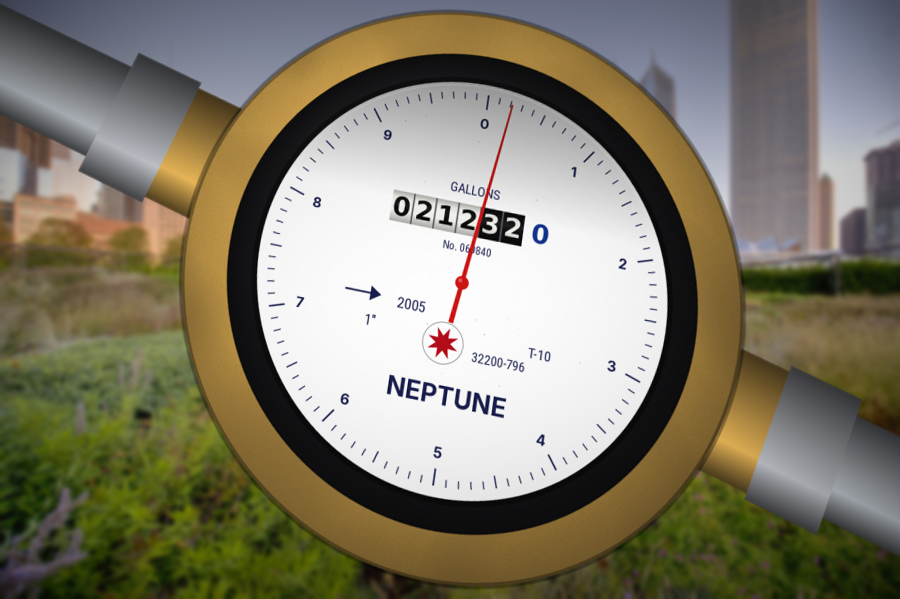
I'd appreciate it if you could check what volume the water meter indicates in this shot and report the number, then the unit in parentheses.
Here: 212320.2 (gal)
